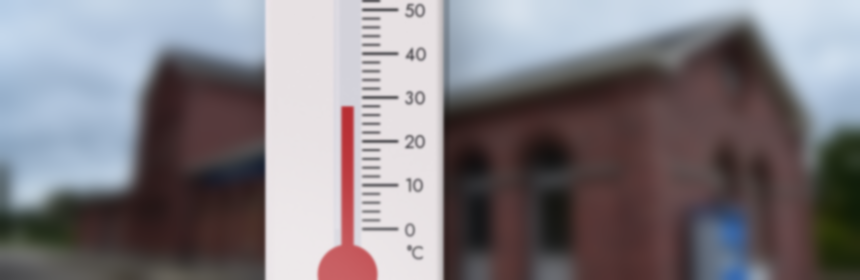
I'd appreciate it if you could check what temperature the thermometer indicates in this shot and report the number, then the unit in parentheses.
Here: 28 (°C)
